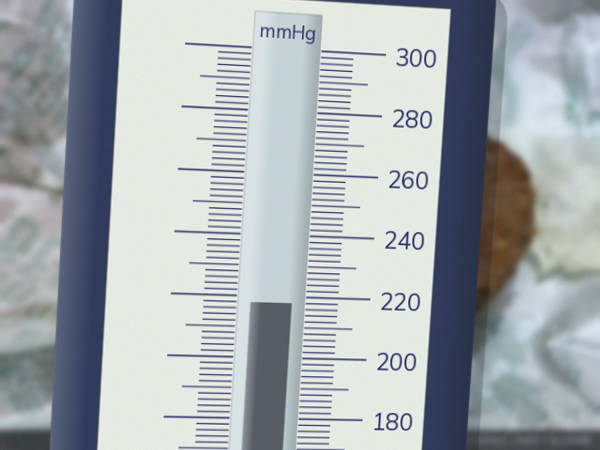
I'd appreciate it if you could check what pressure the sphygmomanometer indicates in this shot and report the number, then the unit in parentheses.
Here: 218 (mmHg)
